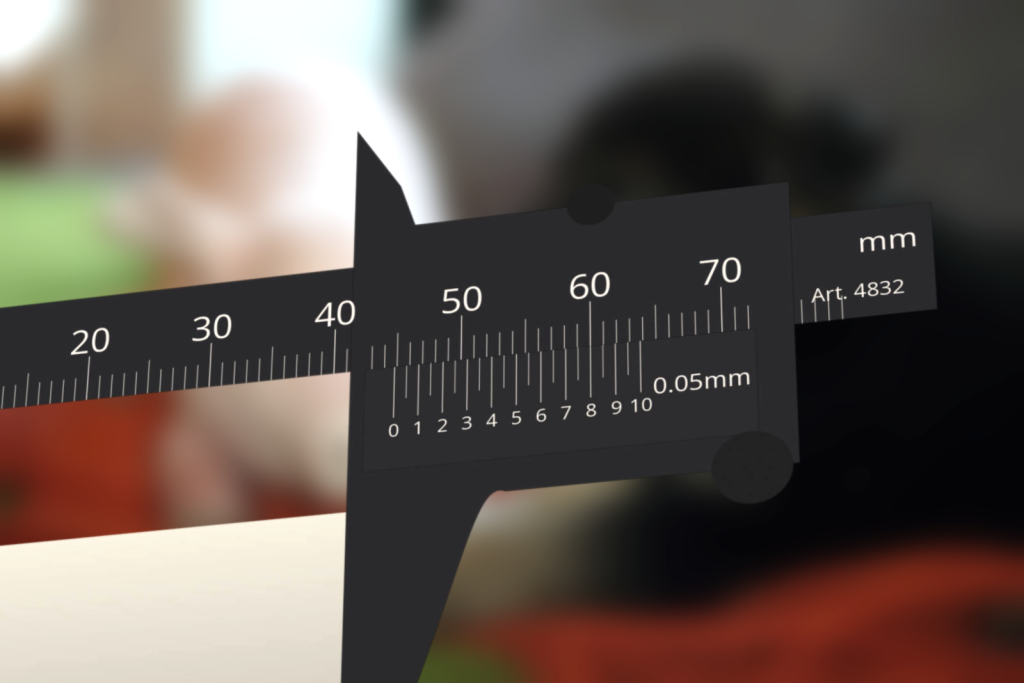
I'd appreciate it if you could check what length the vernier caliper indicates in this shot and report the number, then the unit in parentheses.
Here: 44.8 (mm)
